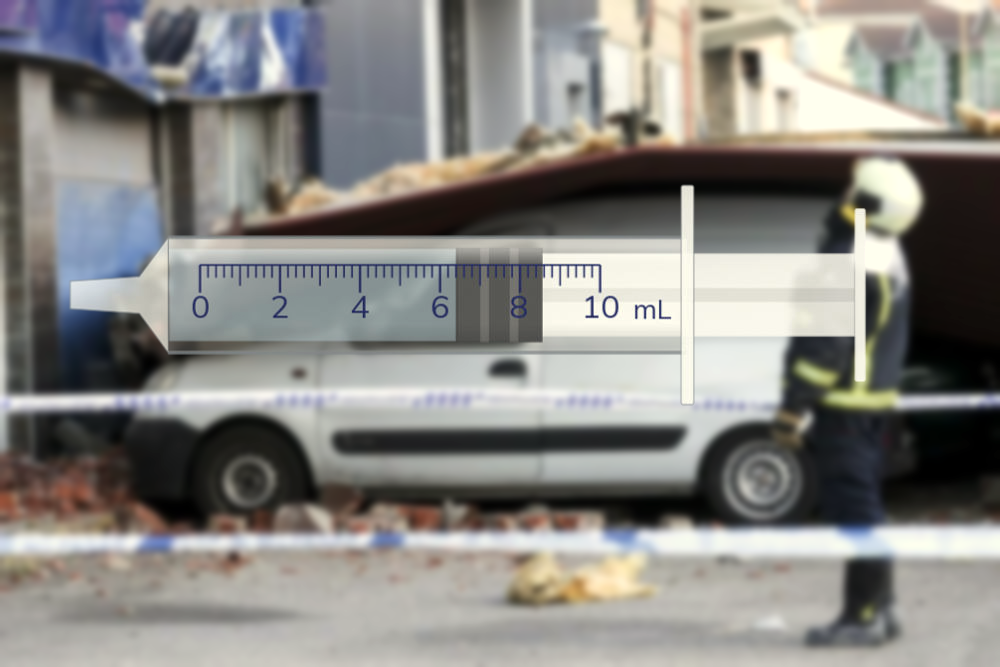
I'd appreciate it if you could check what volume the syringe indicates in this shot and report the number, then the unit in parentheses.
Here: 6.4 (mL)
